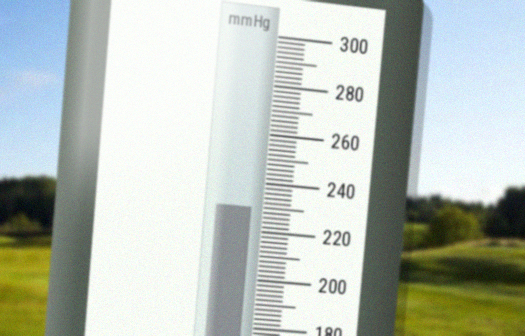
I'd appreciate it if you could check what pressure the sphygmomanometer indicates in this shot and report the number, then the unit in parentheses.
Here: 230 (mmHg)
